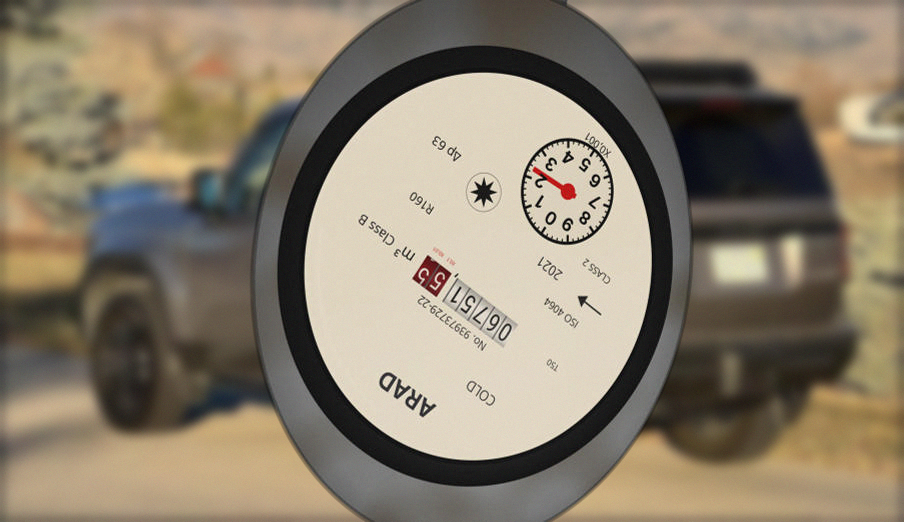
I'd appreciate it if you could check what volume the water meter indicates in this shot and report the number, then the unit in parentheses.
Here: 6751.552 (m³)
